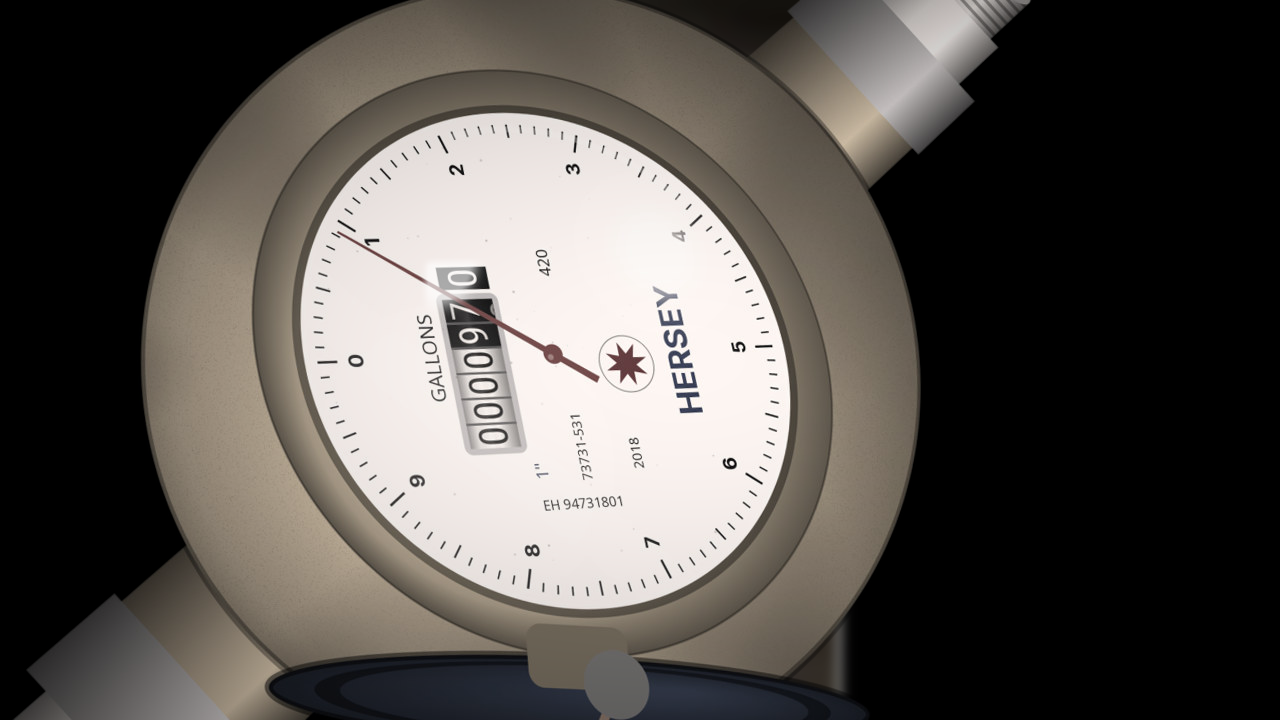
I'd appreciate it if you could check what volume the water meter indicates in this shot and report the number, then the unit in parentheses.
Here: 970.9 (gal)
